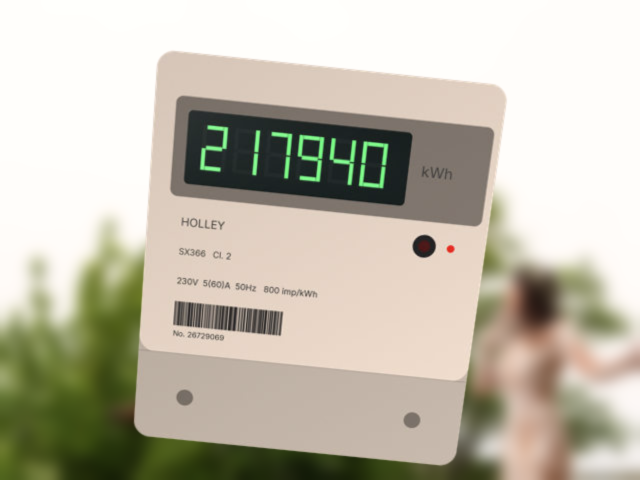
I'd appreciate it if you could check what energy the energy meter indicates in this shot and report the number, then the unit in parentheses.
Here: 217940 (kWh)
